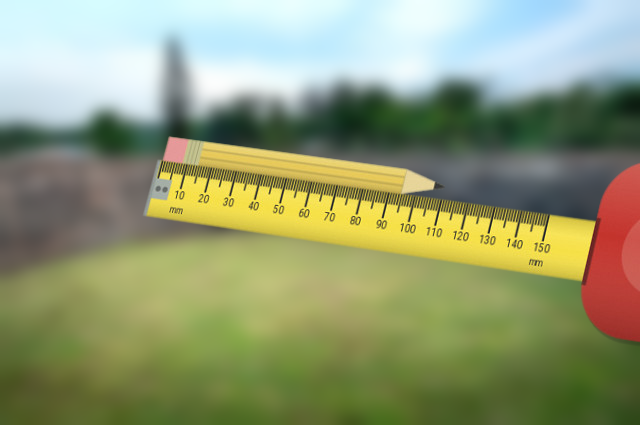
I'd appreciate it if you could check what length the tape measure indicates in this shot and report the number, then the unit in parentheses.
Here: 110 (mm)
